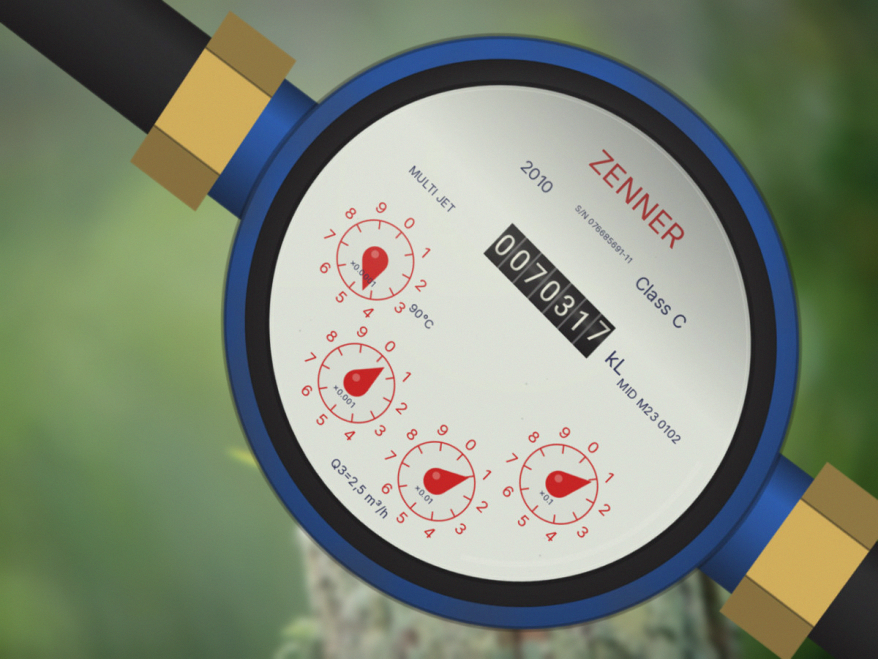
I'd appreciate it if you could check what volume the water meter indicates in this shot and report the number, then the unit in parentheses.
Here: 70317.1104 (kL)
